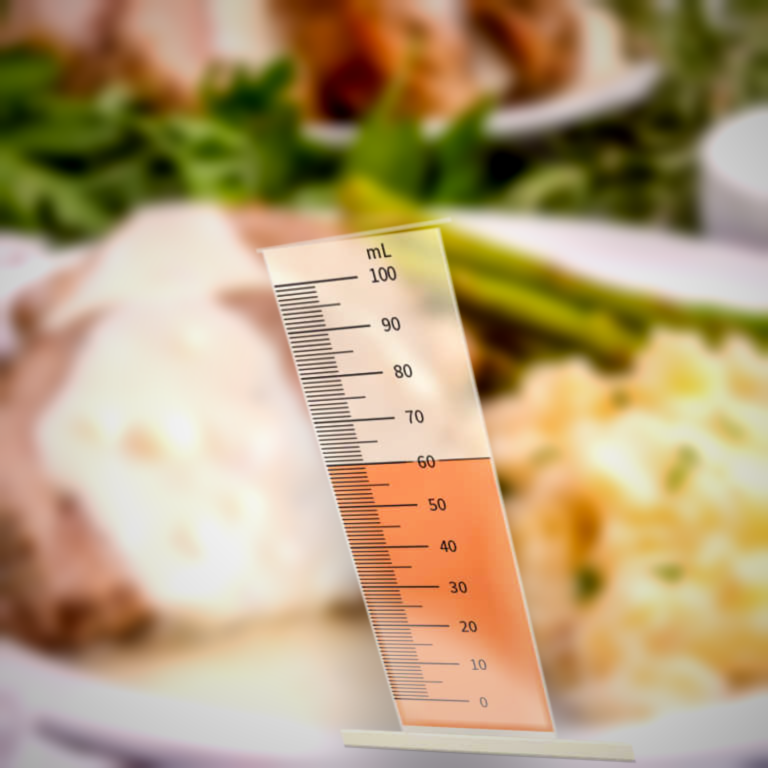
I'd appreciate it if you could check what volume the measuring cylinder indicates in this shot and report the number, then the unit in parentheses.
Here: 60 (mL)
